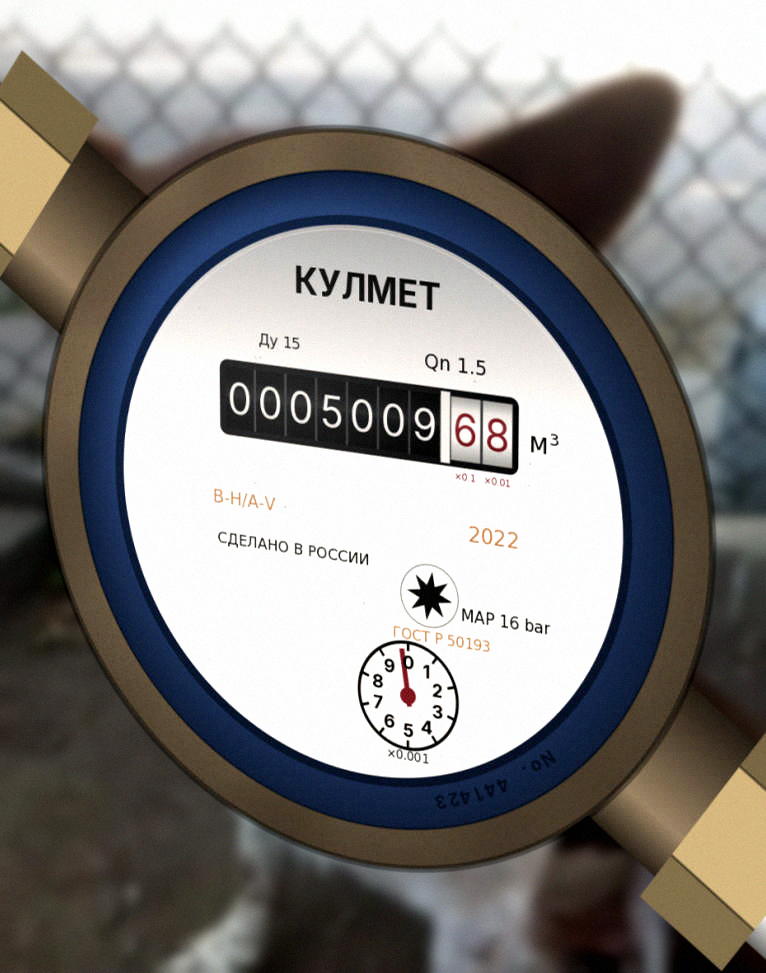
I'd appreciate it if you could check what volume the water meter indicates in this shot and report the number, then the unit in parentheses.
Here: 5009.679 (m³)
